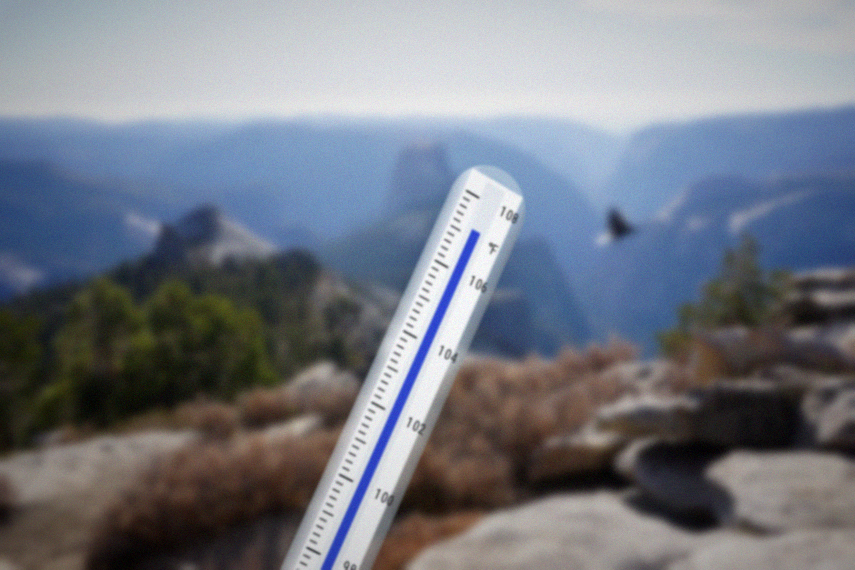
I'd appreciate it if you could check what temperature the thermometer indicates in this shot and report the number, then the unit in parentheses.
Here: 107.2 (°F)
